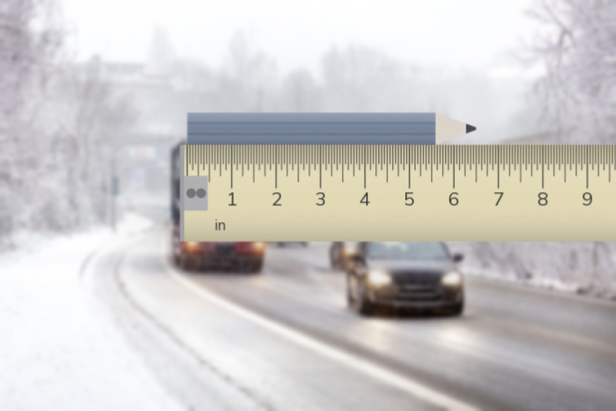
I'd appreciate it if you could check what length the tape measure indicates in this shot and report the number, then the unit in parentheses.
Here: 6.5 (in)
